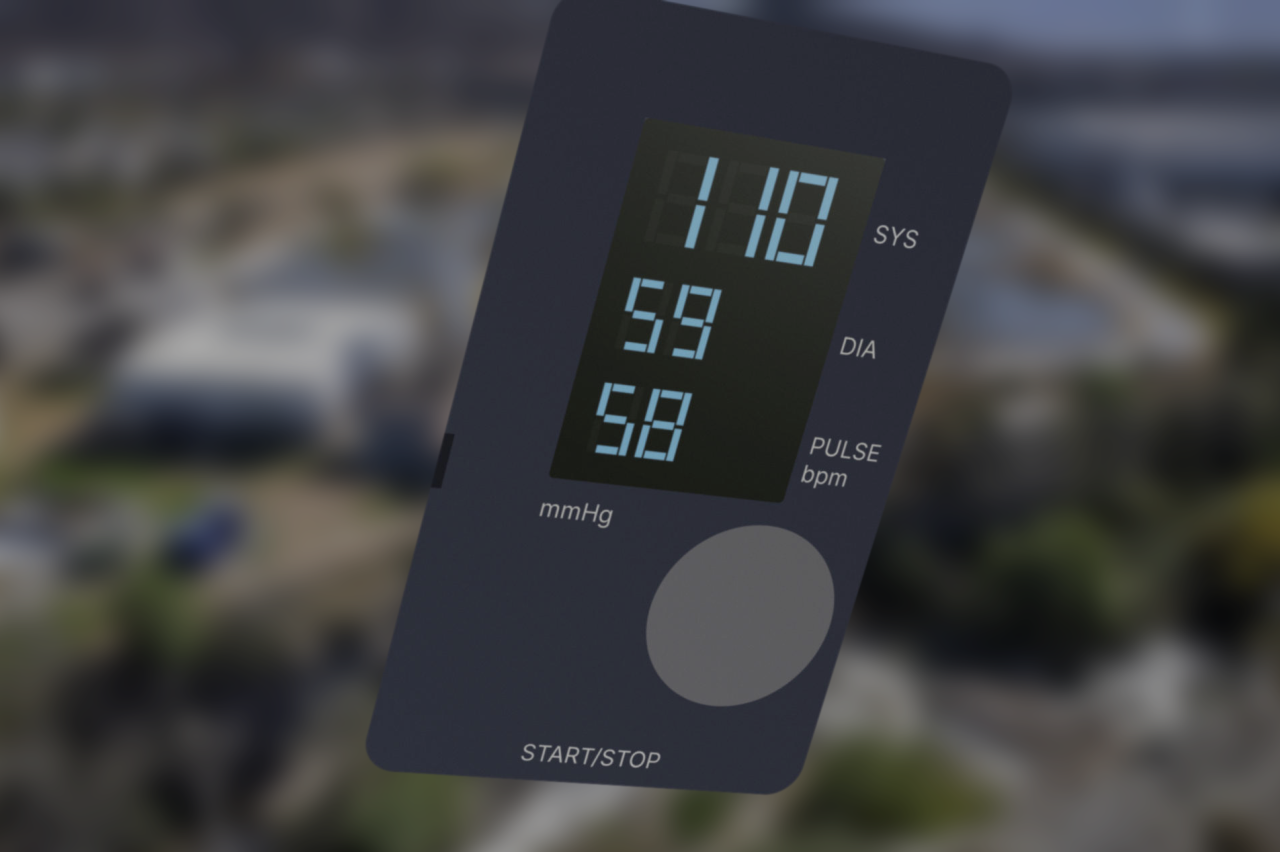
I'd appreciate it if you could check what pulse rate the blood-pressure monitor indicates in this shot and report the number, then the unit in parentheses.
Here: 58 (bpm)
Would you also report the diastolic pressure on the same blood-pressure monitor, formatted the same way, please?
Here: 59 (mmHg)
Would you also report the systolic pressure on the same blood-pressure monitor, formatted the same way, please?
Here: 110 (mmHg)
